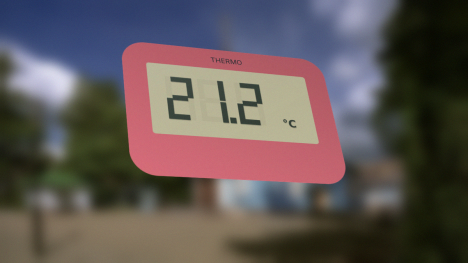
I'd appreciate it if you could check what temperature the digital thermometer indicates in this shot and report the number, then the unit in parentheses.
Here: 21.2 (°C)
